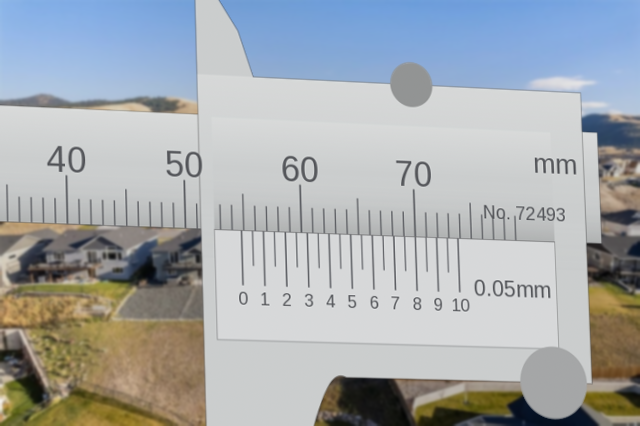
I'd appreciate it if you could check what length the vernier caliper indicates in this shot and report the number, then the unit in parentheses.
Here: 54.8 (mm)
